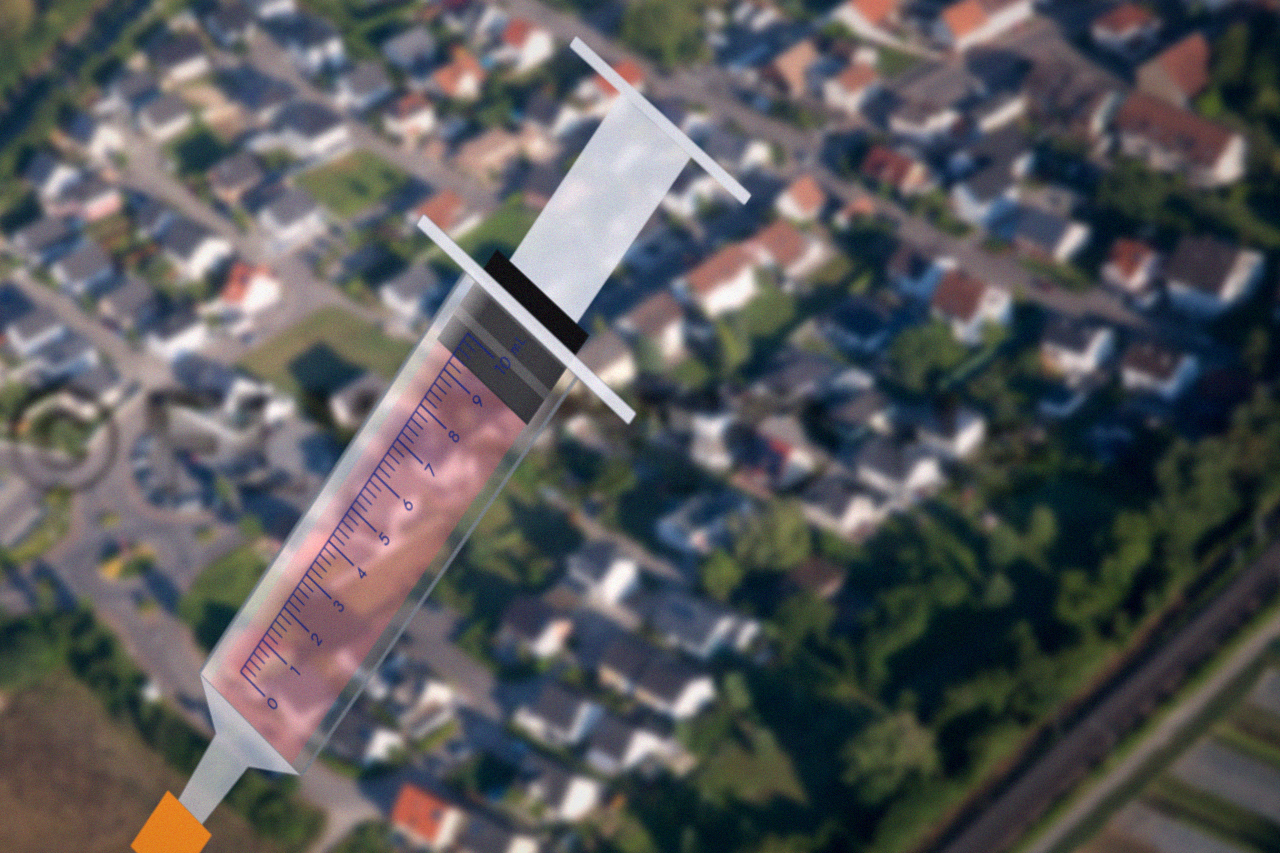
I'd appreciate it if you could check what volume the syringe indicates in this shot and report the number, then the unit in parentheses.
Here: 9.4 (mL)
